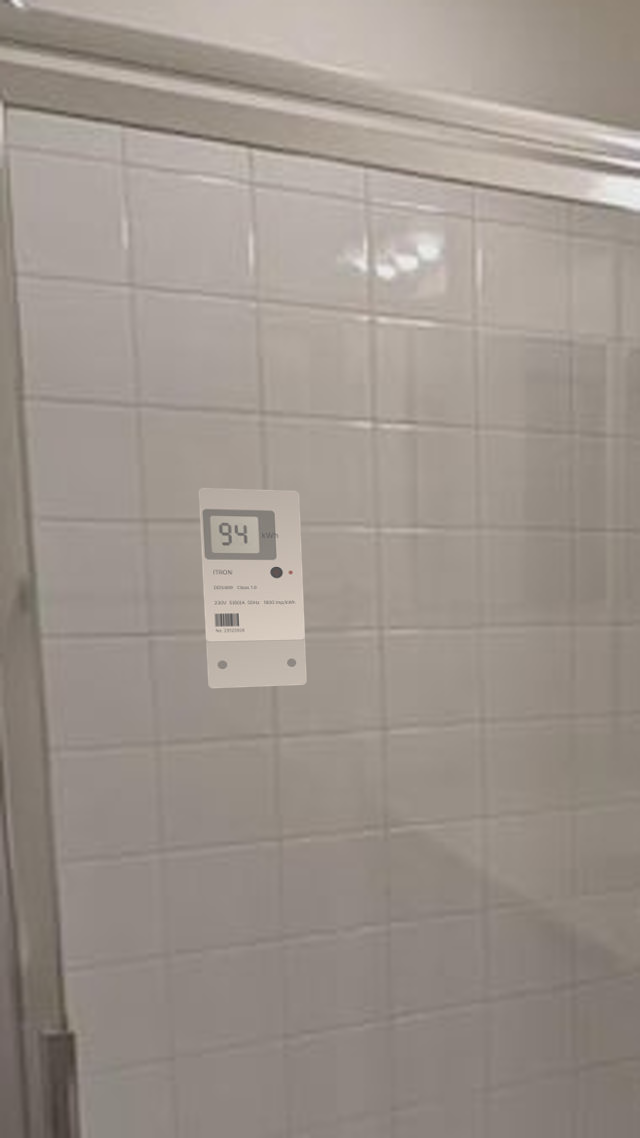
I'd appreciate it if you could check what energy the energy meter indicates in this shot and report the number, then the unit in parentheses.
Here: 94 (kWh)
